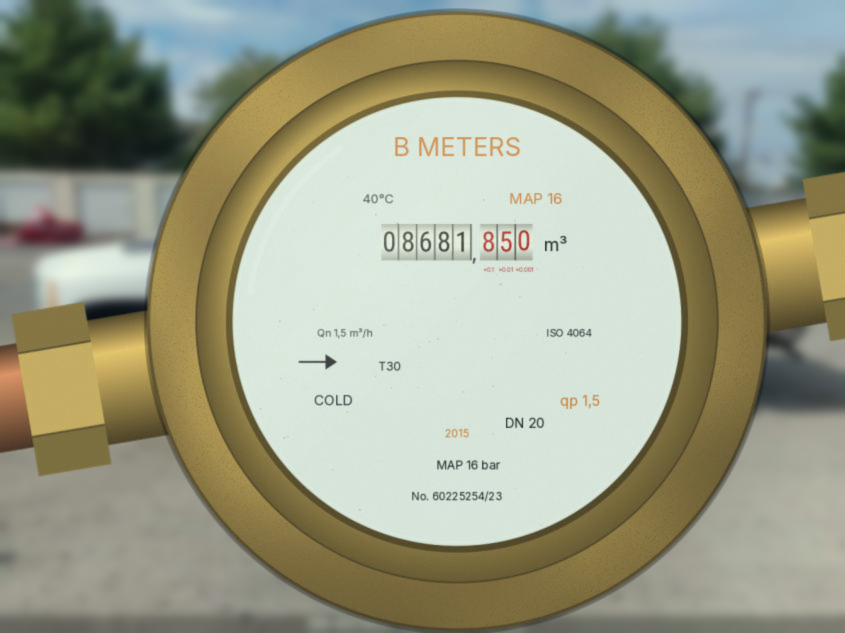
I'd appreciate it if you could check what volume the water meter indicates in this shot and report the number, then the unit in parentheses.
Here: 8681.850 (m³)
